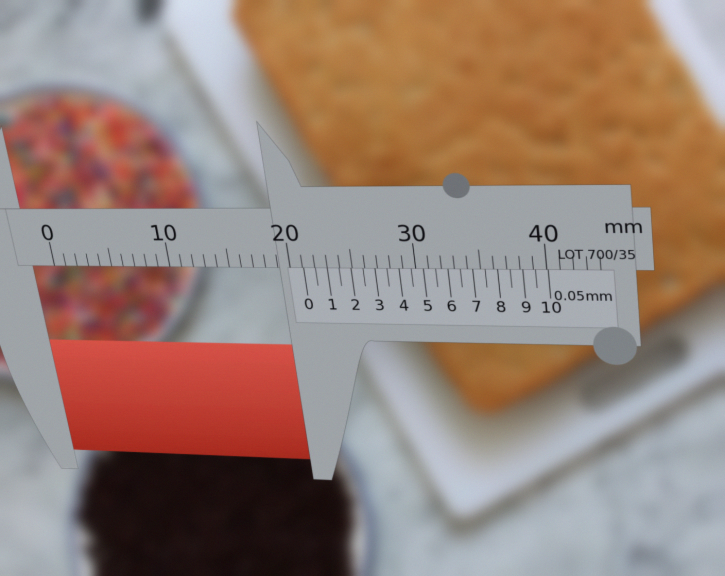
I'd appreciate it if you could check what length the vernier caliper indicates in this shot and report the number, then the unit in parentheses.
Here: 21.1 (mm)
